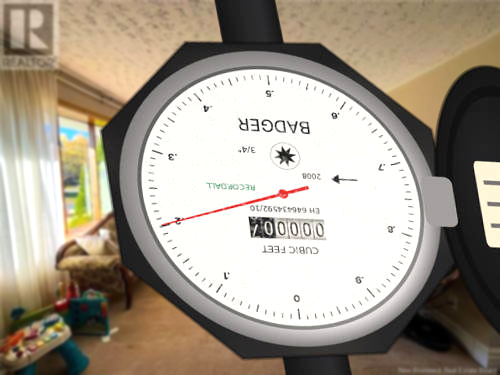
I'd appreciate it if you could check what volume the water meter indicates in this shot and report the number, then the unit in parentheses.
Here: 7.20 (ft³)
